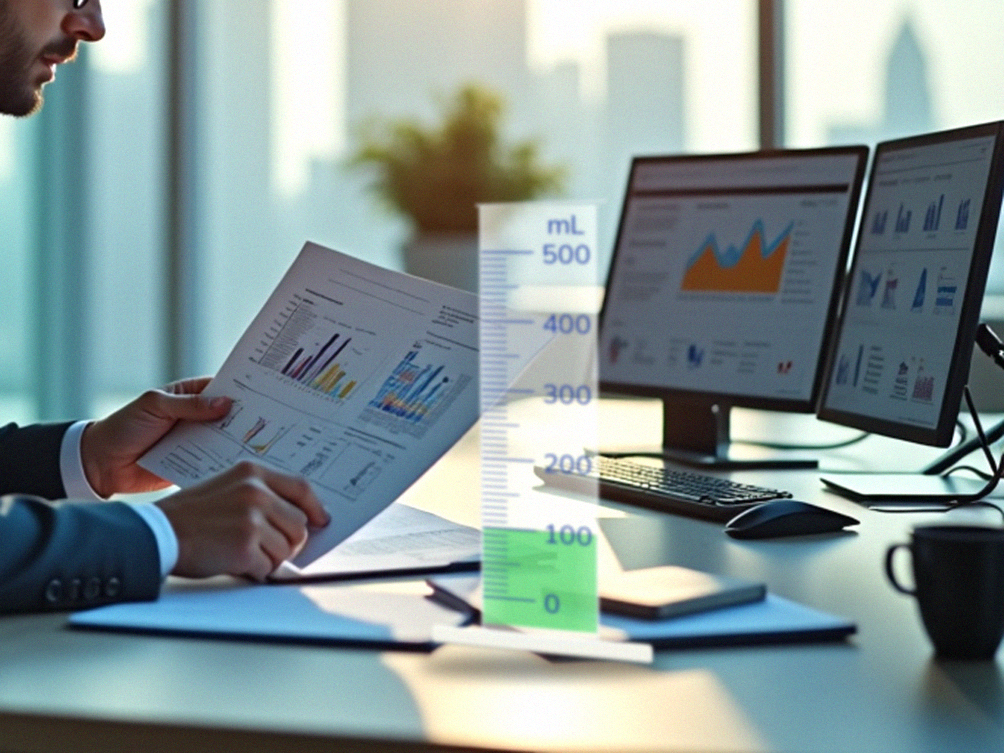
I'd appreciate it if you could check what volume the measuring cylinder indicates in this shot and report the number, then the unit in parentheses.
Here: 100 (mL)
